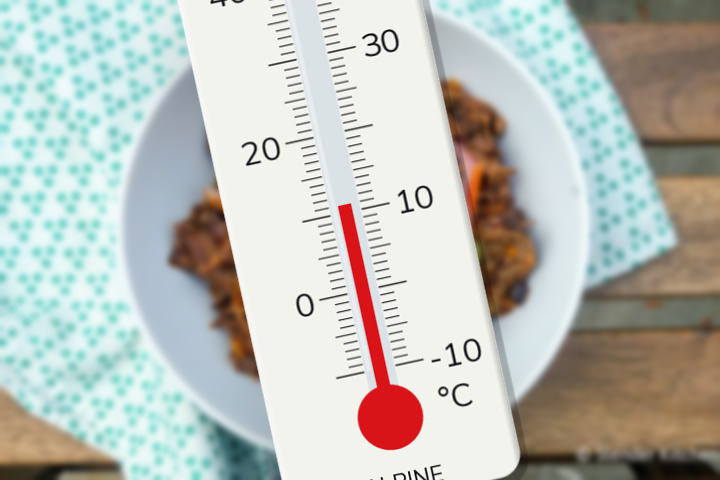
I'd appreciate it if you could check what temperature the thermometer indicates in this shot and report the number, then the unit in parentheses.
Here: 11 (°C)
